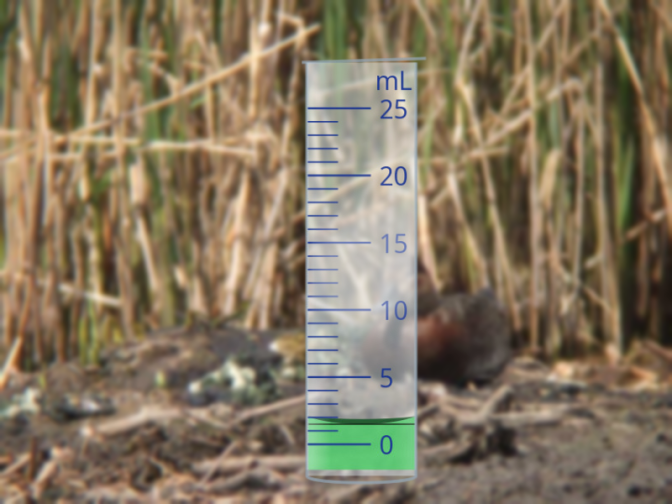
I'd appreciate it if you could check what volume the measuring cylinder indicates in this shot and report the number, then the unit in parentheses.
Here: 1.5 (mL)
